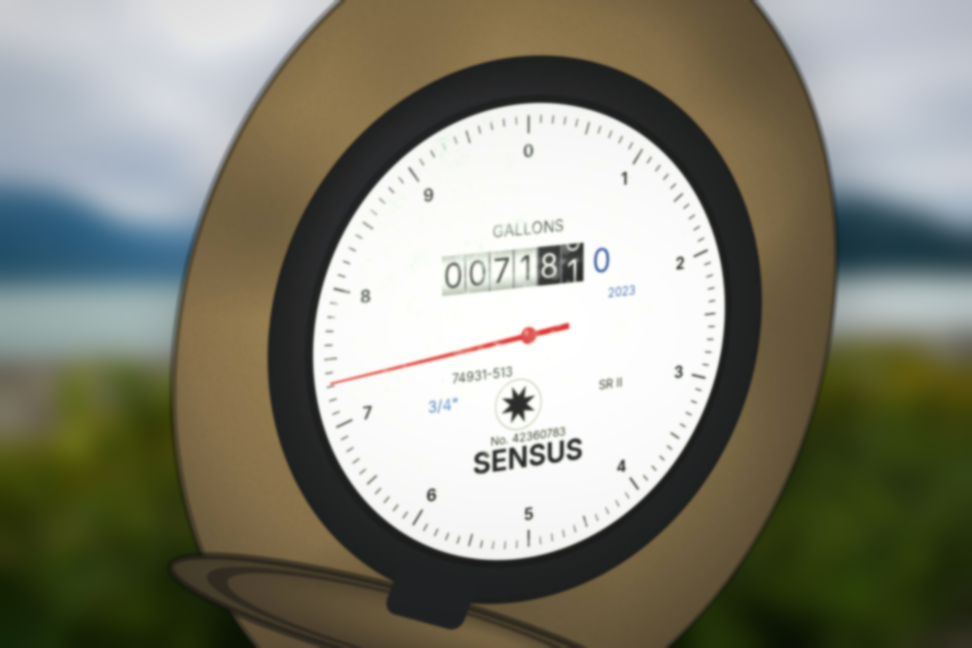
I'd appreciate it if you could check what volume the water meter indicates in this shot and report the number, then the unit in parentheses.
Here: 71807.3 (gal)
